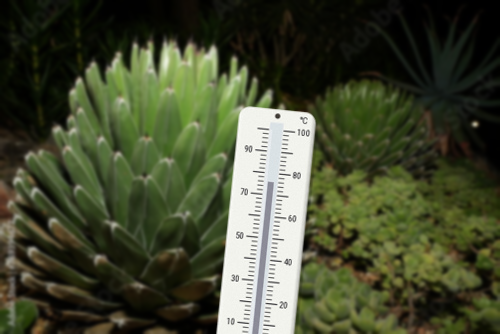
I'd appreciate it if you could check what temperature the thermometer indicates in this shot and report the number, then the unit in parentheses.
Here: 76 (°C)
